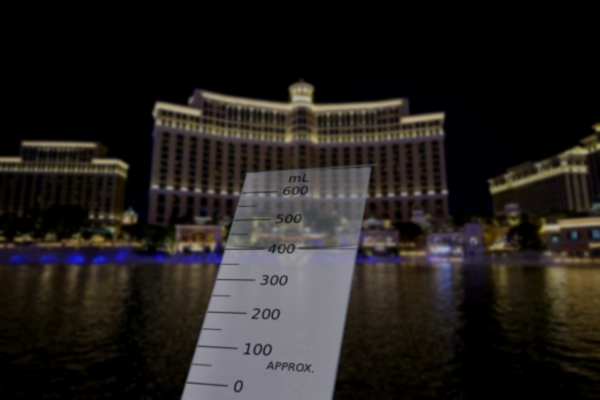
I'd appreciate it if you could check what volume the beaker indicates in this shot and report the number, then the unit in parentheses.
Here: 400 (mL)
